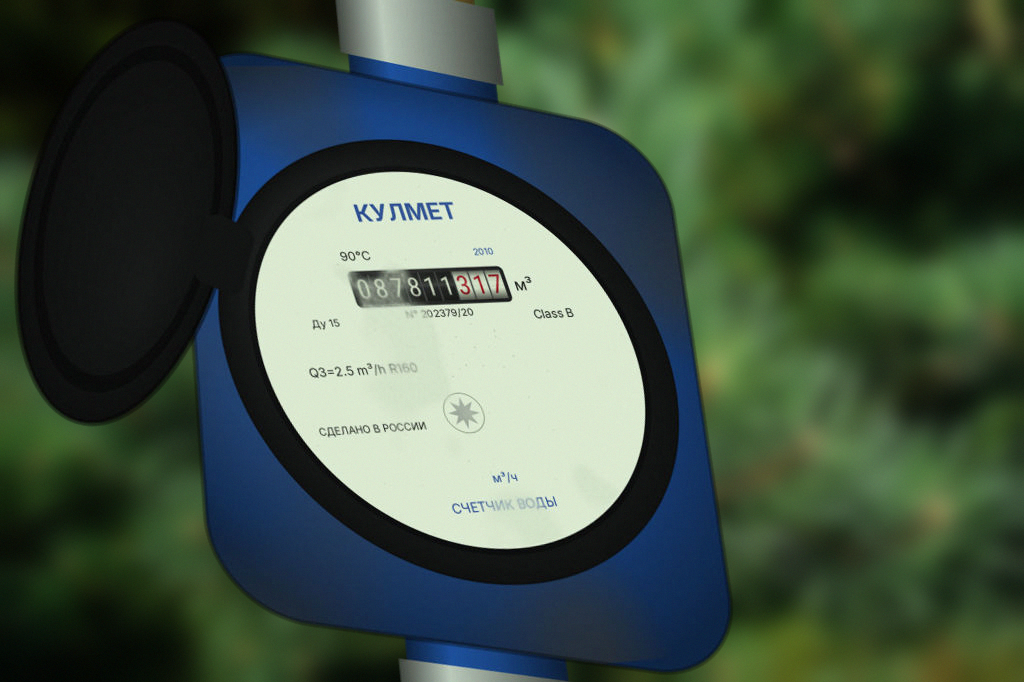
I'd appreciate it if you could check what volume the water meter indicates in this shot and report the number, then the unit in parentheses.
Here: 87811.317 (m³)
